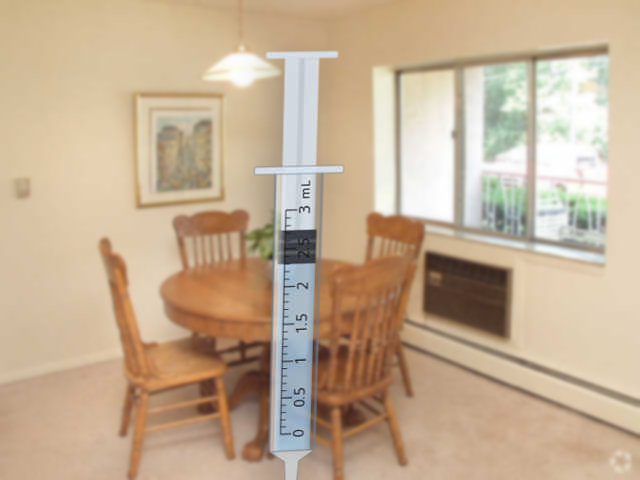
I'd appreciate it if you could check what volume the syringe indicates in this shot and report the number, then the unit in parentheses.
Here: 2.3 (mL)
